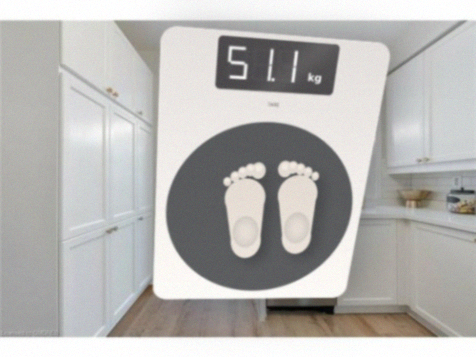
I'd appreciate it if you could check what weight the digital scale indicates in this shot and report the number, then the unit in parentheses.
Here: 51.1 (kg)
